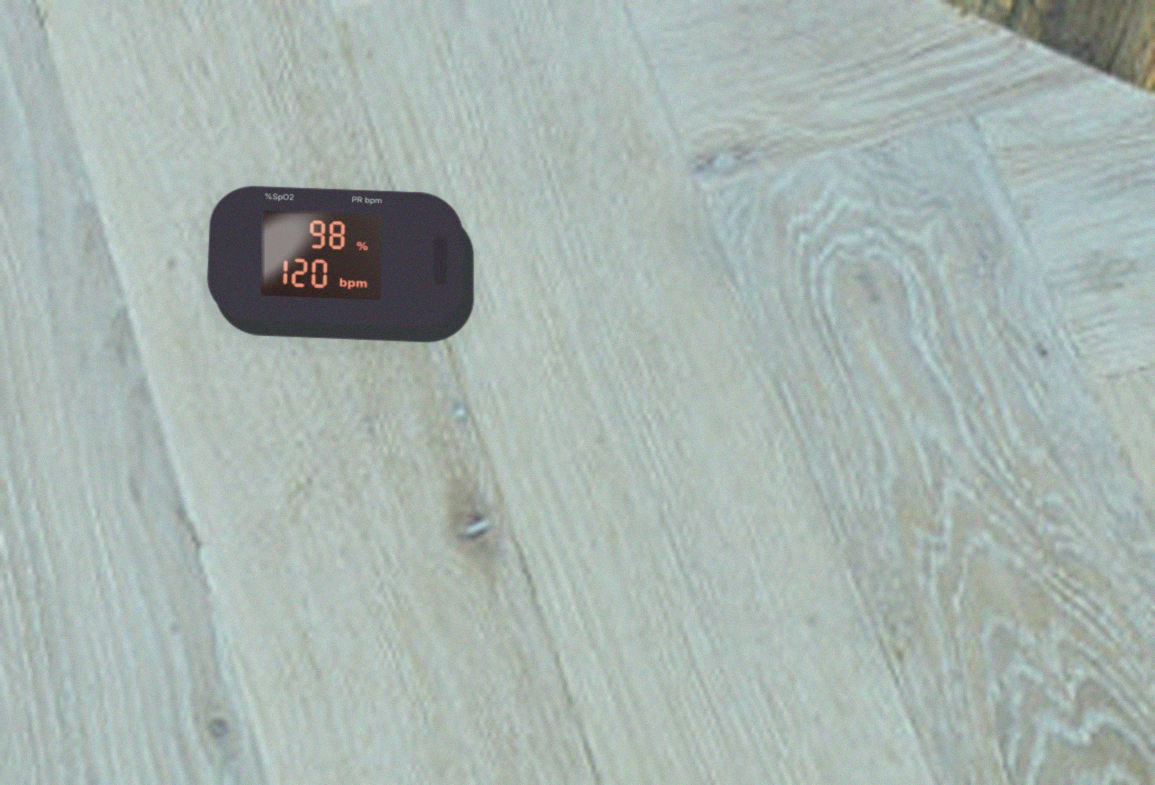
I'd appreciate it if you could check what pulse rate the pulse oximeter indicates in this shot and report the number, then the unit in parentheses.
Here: 120 (bpm)
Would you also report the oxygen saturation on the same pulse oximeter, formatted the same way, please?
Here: 98 (%)
